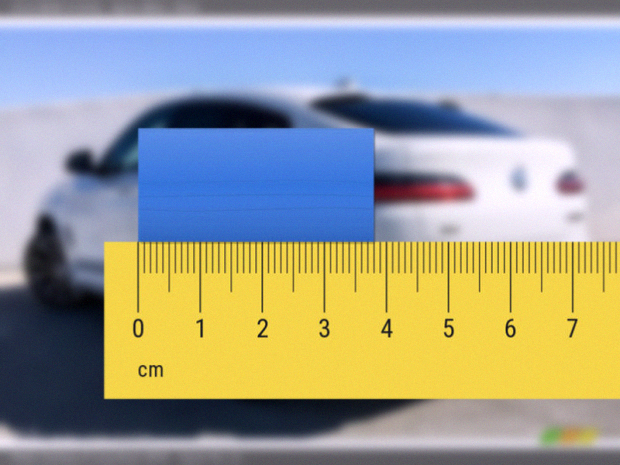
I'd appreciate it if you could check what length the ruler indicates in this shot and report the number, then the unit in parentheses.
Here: 3.8 (cm)
